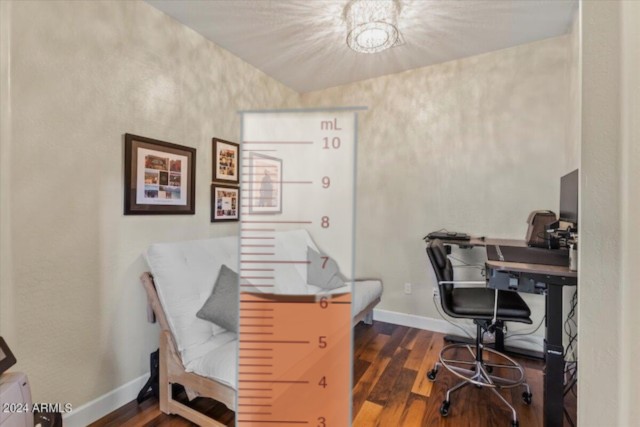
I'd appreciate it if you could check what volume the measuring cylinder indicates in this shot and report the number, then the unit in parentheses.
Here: 6 (mL)
